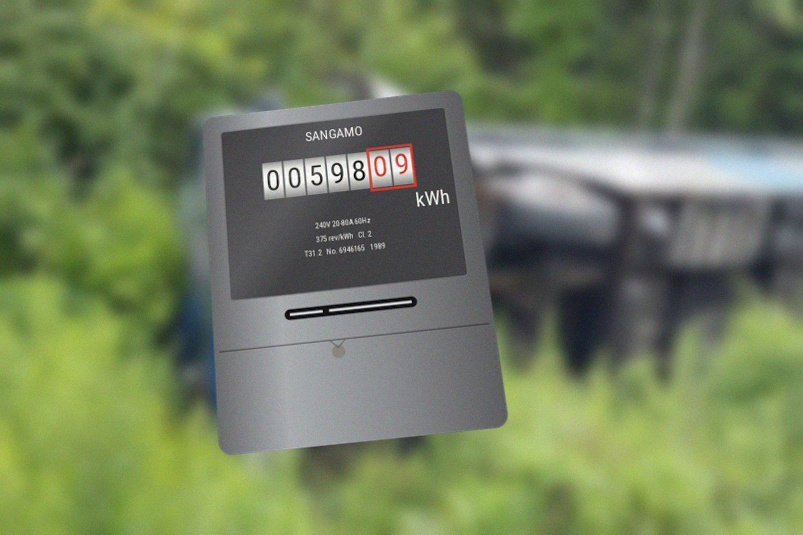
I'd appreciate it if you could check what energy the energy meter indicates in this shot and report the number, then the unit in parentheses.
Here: 598.09 (kWh)
